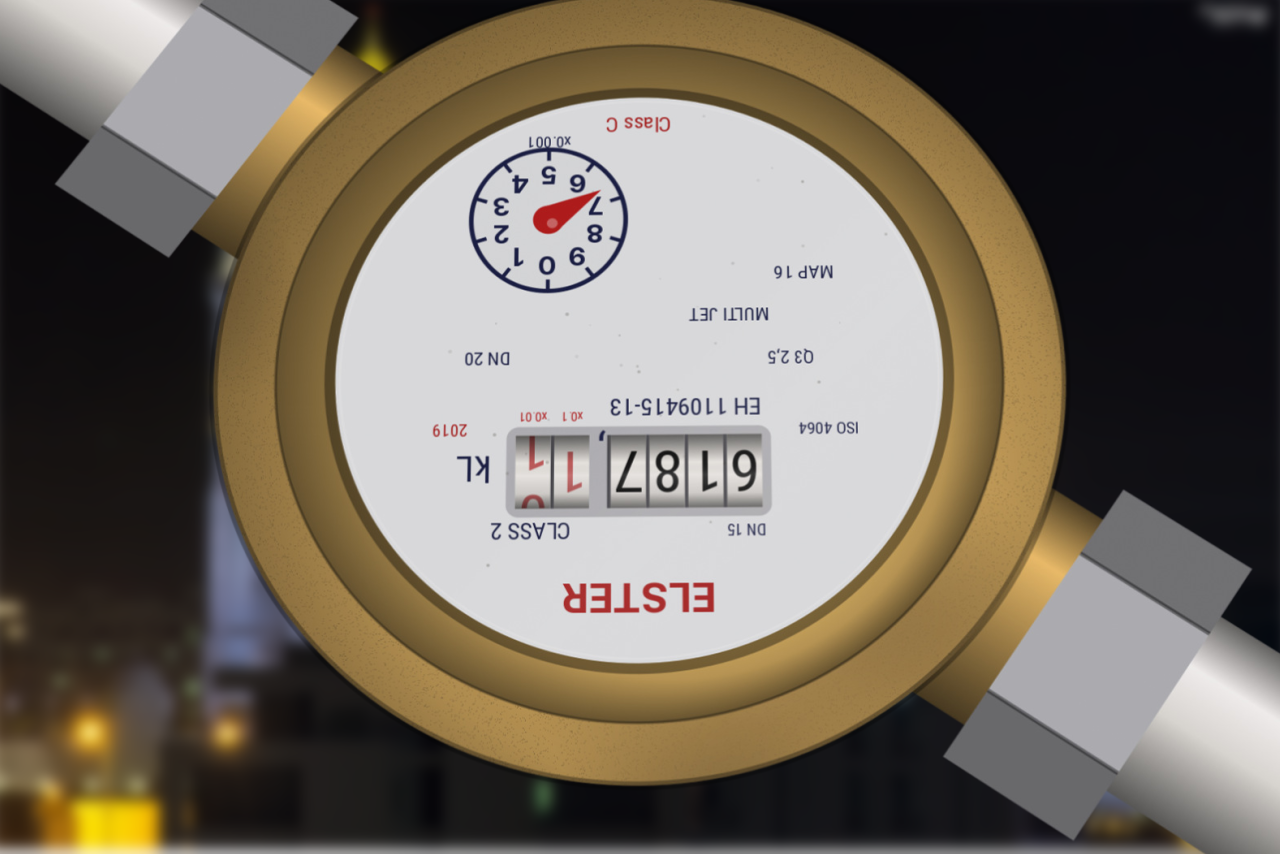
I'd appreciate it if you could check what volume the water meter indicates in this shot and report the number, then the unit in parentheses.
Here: 6187.106 (kL)
